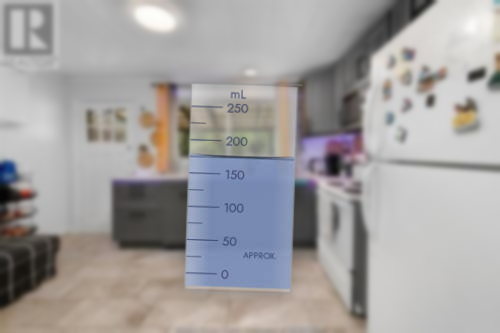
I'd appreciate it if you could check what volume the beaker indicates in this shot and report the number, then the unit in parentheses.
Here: 175 (mL)
